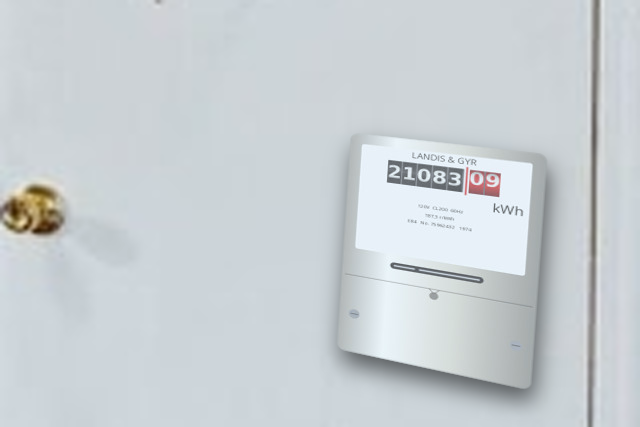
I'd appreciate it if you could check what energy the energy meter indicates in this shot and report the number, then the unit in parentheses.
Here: 21083.09 (kWh)
